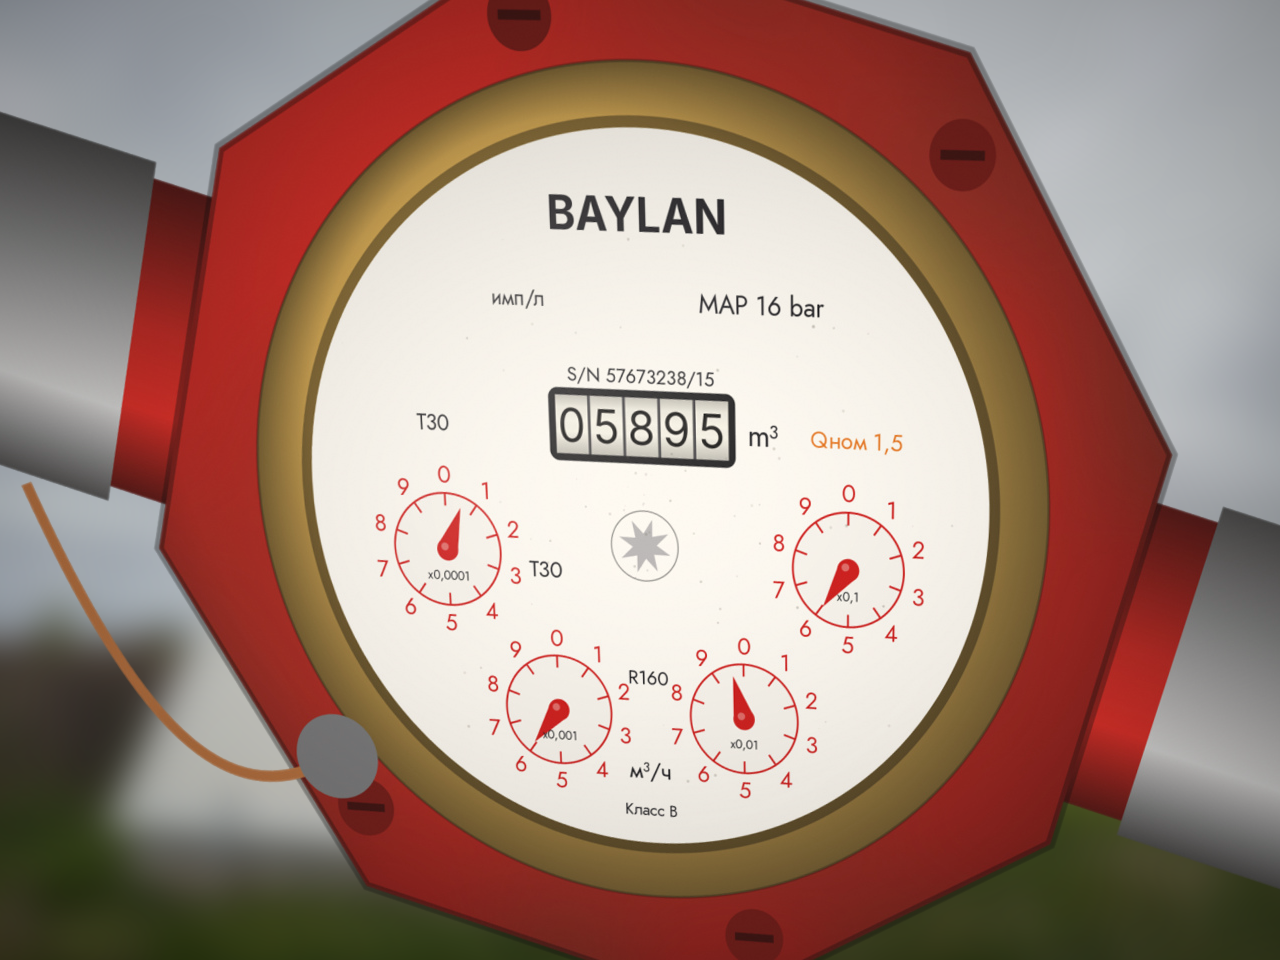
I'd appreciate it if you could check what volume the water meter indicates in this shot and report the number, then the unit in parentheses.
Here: 5895.5960 (m³)
